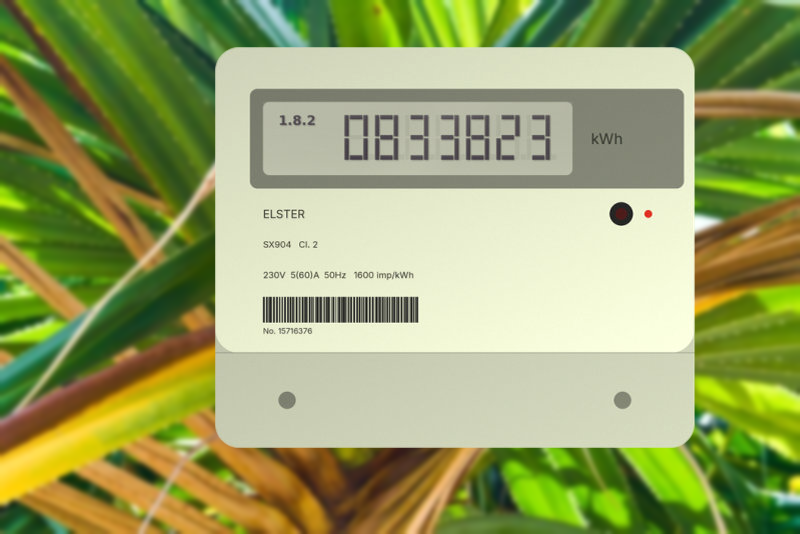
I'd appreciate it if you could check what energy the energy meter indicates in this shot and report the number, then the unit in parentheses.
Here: 833823 (kWh)
